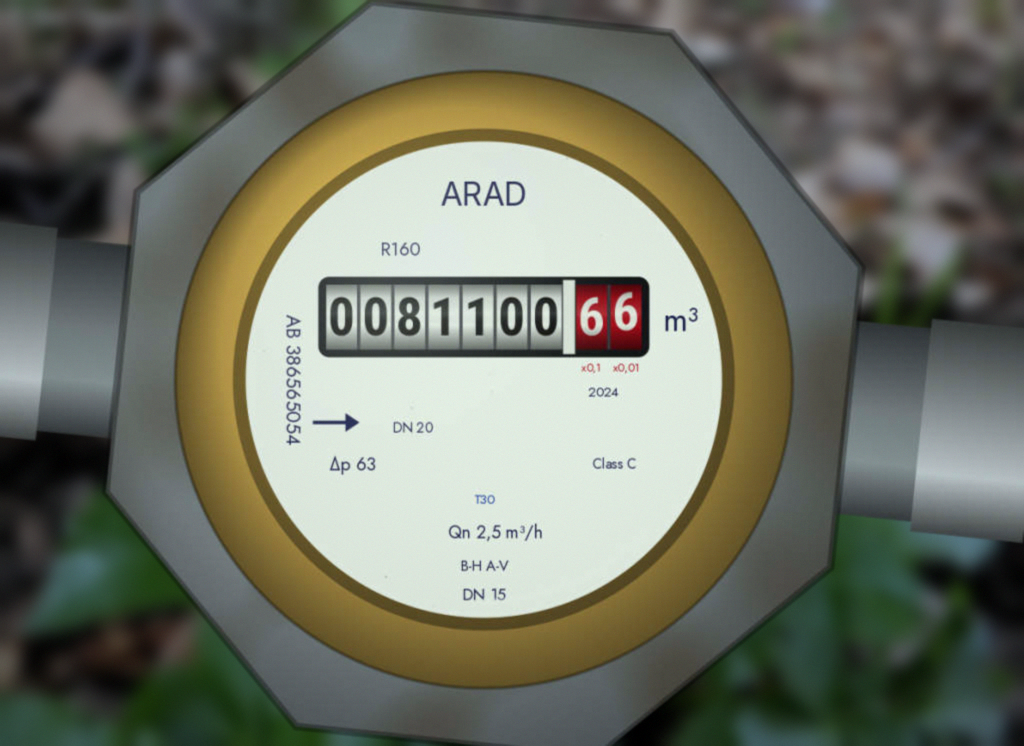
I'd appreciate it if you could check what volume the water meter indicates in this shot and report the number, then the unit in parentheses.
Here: 81100.66 (m³)
